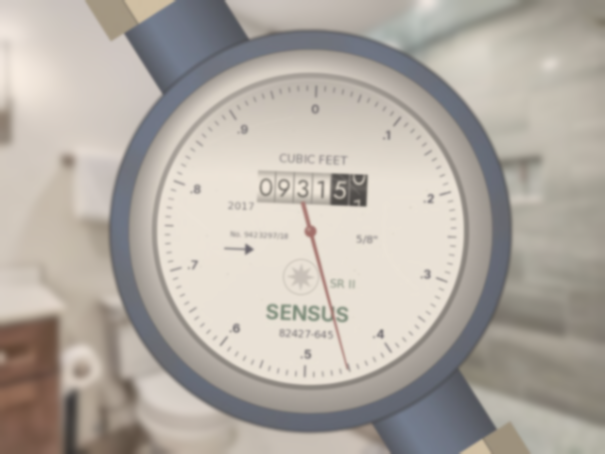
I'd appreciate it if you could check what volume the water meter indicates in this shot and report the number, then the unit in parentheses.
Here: 93150.45 (ft³)
